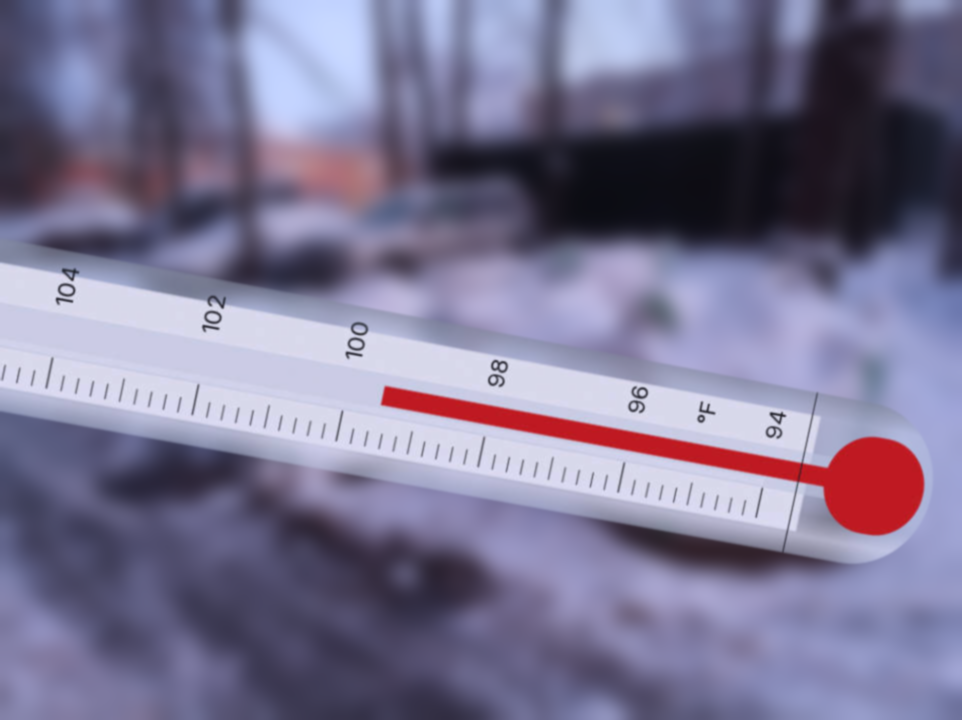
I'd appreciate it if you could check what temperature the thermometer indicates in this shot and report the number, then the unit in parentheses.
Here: 99.5 (°F)
